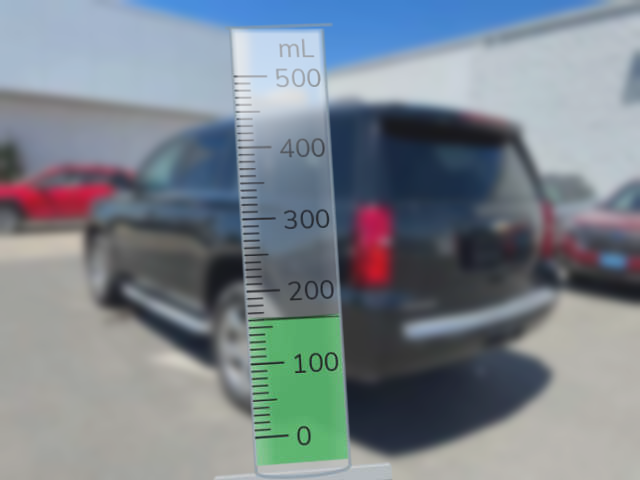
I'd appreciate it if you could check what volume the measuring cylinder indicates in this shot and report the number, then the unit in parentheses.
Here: 160 (mL)
